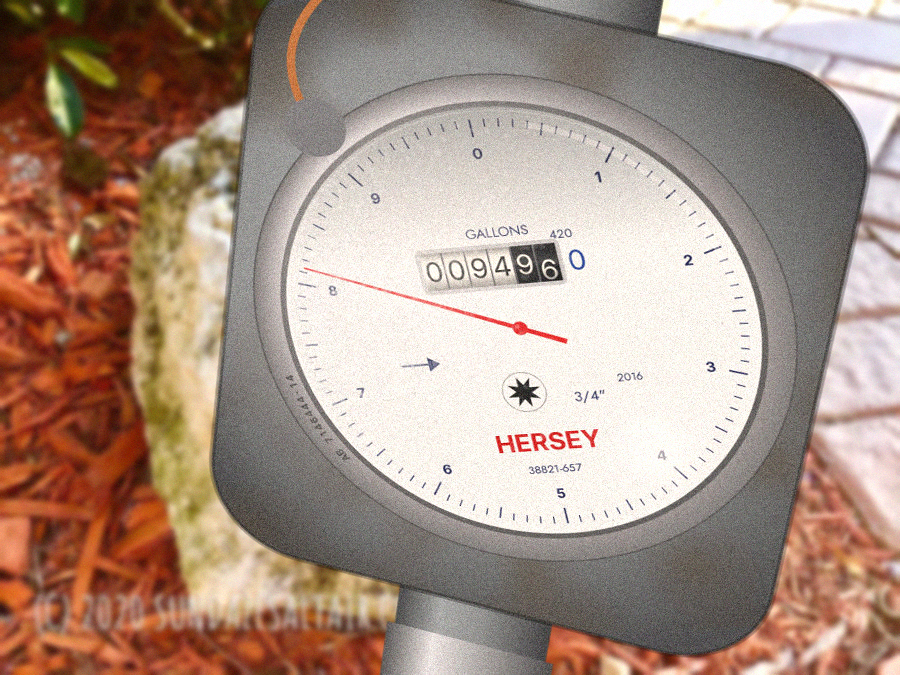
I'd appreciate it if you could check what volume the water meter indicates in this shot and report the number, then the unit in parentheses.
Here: 94958.1 (gal)
